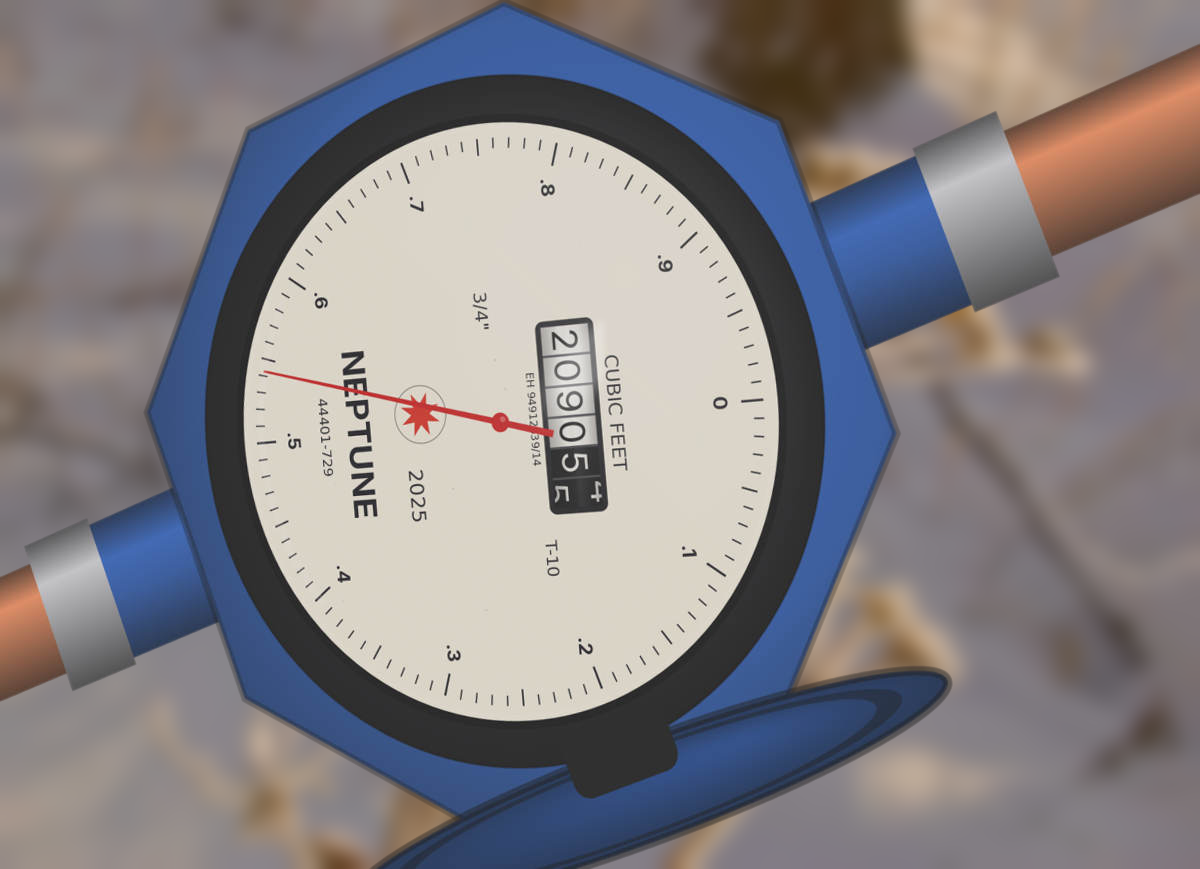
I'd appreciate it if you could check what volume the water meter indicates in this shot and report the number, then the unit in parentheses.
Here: 209054.54 (ft³)
